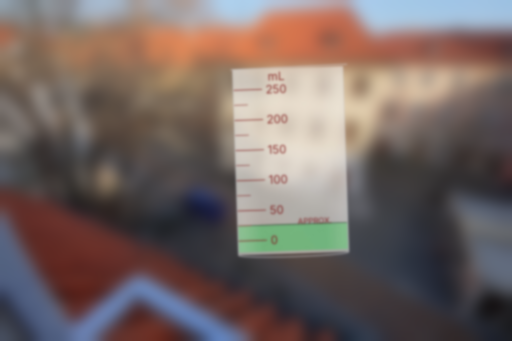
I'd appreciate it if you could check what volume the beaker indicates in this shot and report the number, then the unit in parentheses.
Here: 25 (mL)
